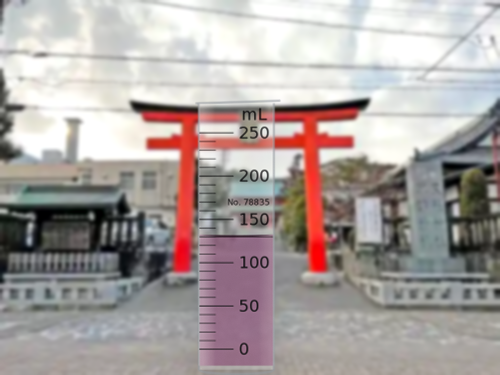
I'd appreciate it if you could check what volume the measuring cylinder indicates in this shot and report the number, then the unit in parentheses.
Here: 130 (mL)
